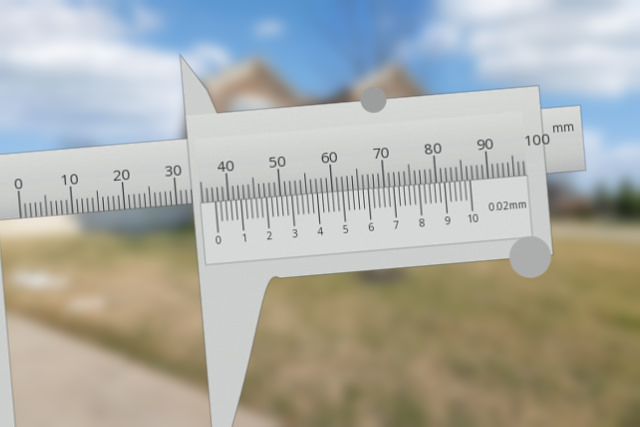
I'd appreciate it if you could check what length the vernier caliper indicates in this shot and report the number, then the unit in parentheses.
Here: 37.5 (mm)
